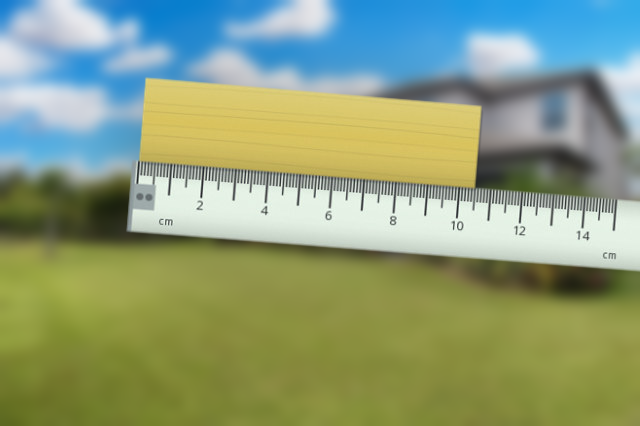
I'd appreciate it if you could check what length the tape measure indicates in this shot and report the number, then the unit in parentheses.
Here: 10.5 (cm)
